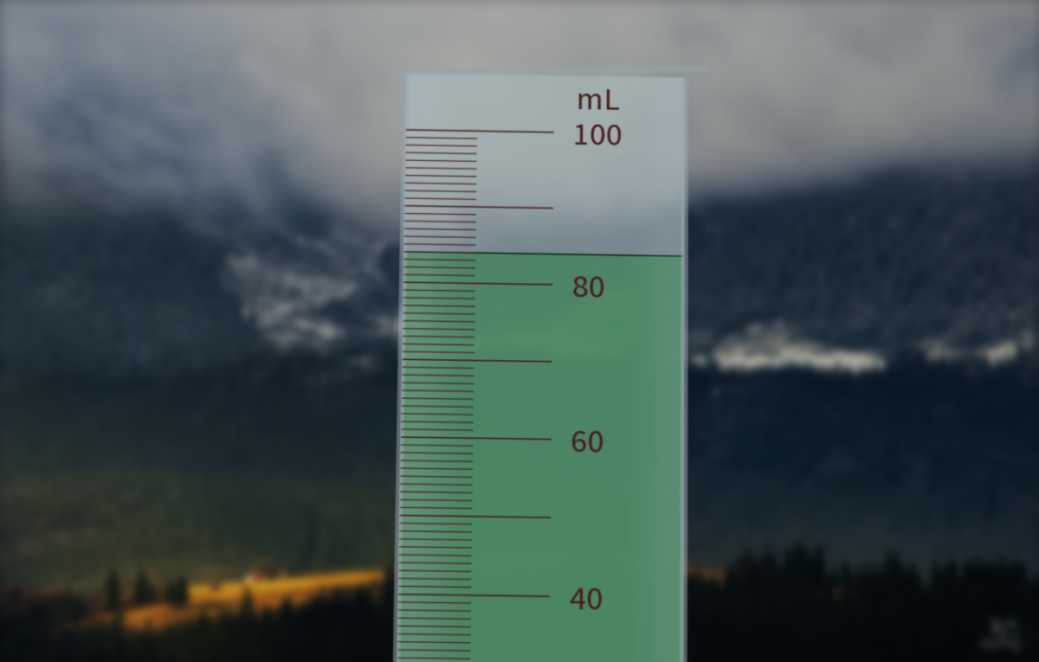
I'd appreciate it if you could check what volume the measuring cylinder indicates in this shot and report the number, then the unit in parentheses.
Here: 84 (mL)
